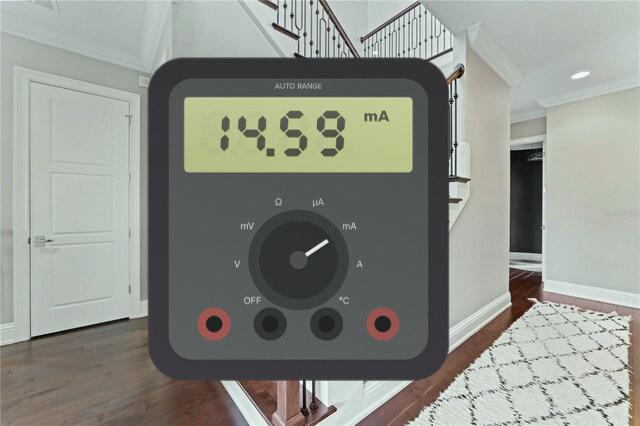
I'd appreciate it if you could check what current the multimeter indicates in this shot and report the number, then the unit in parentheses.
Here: 14.59 (mA)
